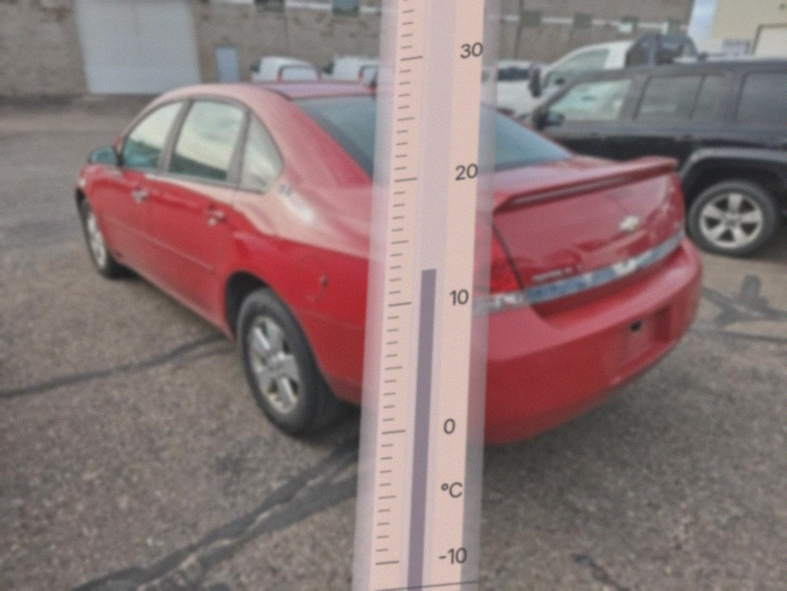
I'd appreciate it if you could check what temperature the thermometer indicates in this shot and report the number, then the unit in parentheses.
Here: 12.5 (°C)
